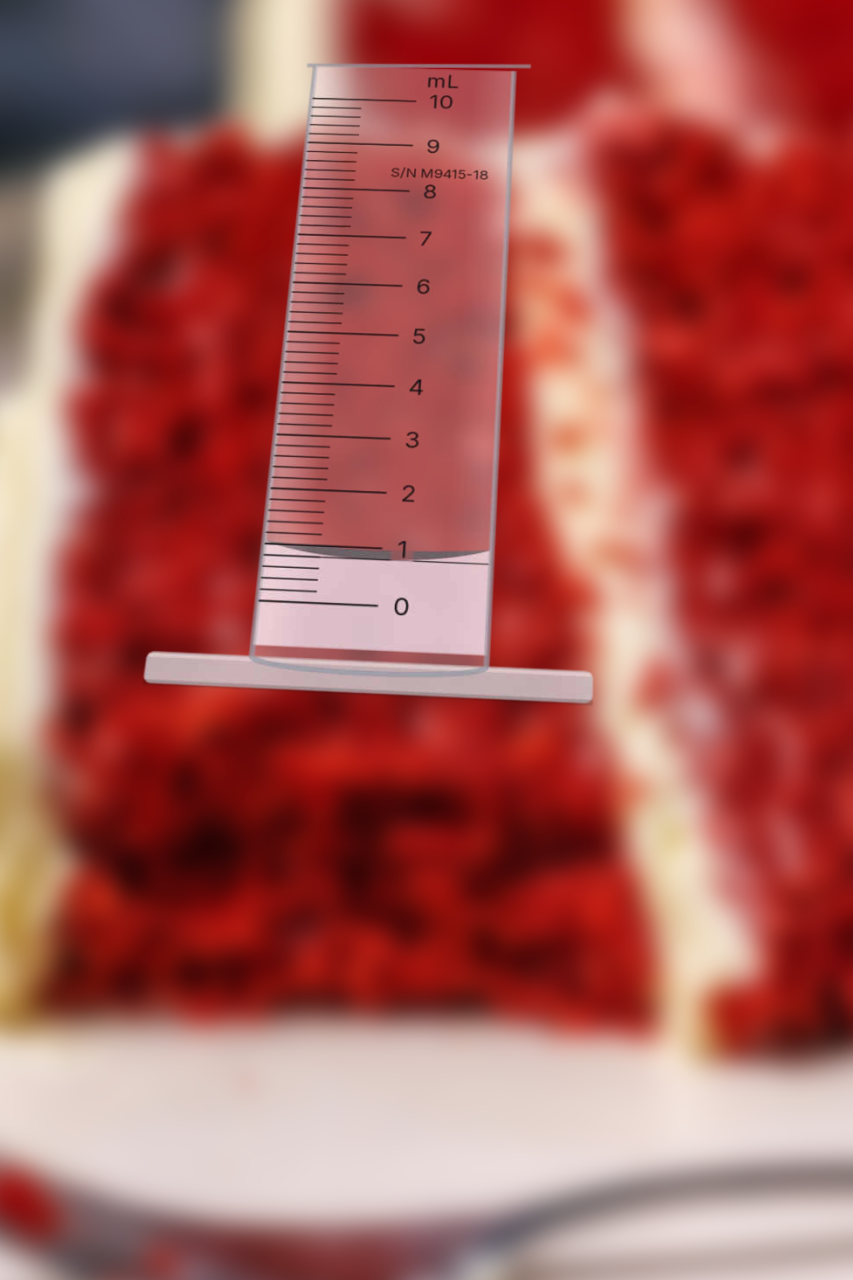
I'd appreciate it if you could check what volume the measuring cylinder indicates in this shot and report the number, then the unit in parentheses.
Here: 0.8 (mL)
